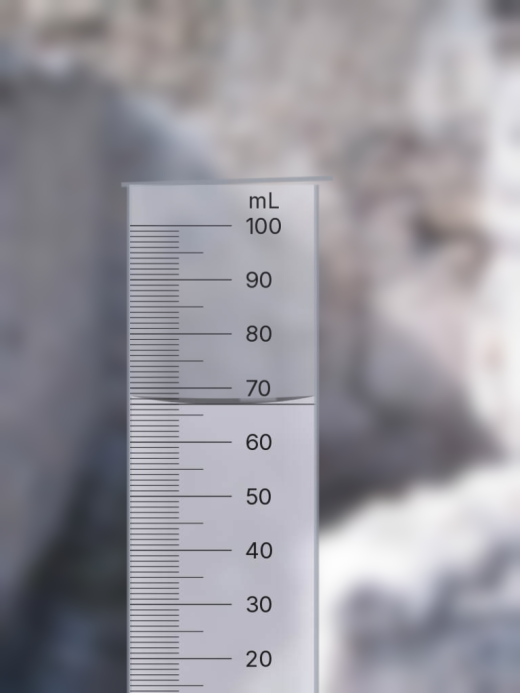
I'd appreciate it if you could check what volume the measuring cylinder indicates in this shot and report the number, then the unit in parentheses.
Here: 67 (mL)
